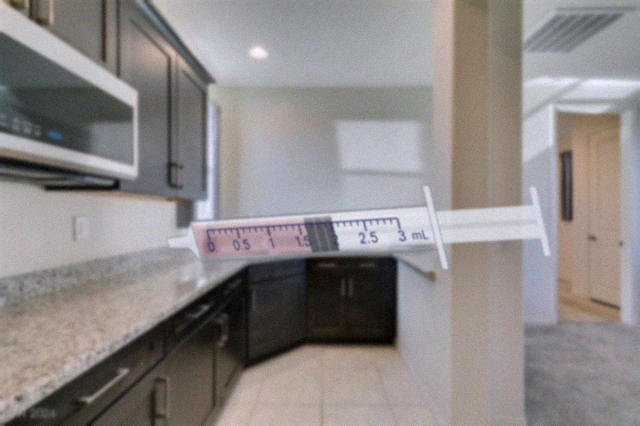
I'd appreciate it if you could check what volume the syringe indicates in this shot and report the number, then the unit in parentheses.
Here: 1.6 (mL)
